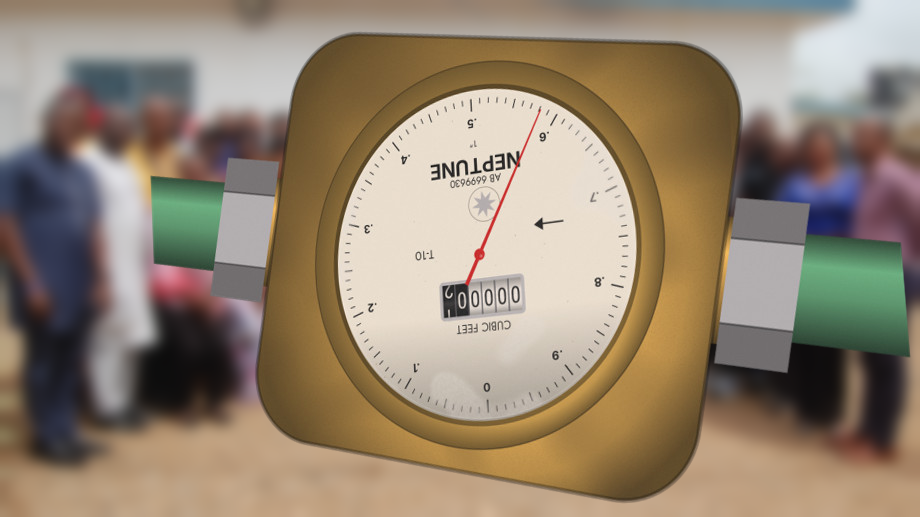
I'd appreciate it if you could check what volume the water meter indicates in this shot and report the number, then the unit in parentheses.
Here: 1.58 (ft³)
